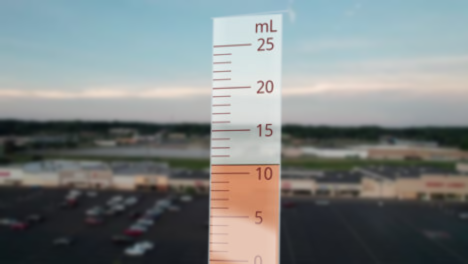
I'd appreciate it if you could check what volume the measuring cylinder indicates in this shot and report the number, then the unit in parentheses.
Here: 11 (mL)
